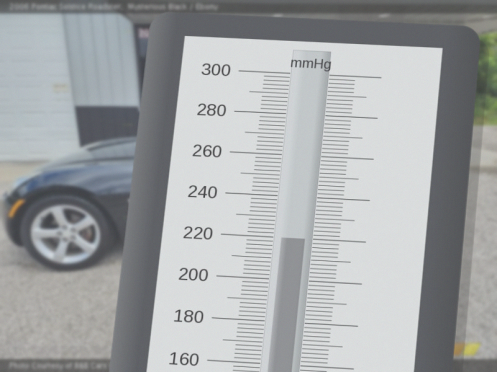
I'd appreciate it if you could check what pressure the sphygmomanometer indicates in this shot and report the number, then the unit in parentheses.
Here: 220 (mmHg)
